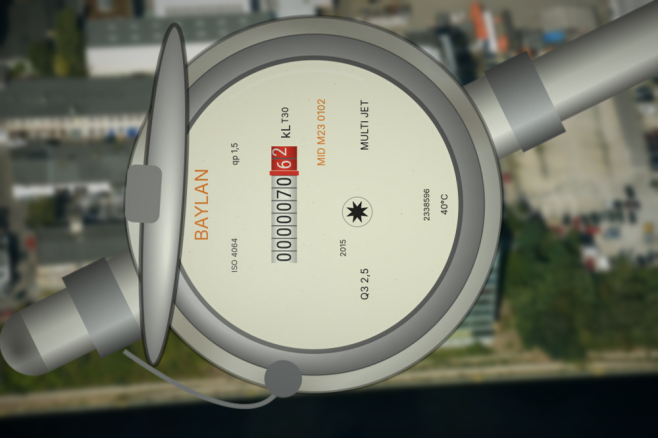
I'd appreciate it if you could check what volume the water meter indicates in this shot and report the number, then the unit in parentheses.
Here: 70.62 (kL)
